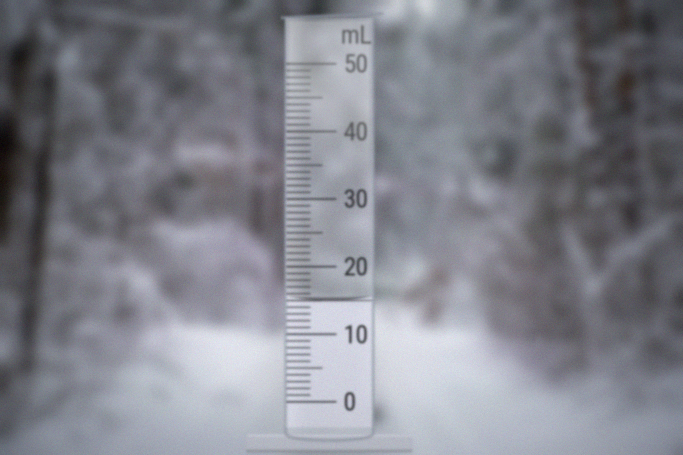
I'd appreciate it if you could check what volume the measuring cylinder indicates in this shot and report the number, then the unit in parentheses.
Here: 15 (mL)
